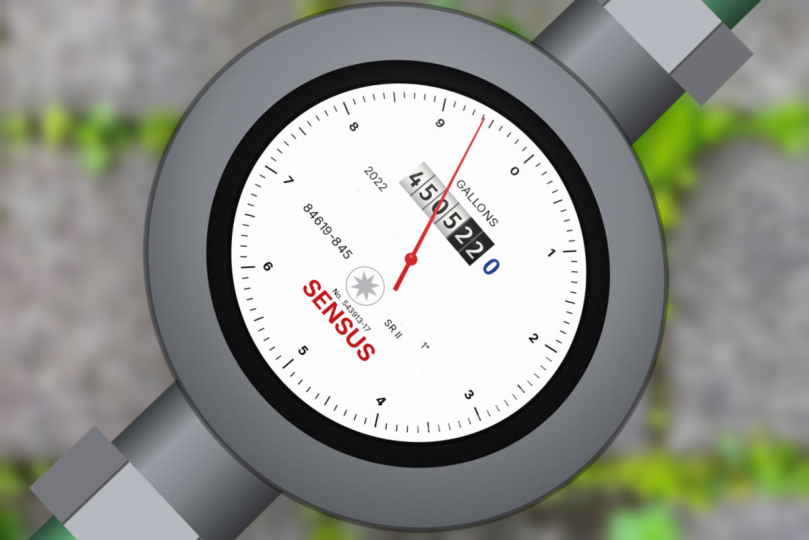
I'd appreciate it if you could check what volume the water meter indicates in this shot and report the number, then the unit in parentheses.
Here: 4505219.4 (gal)
